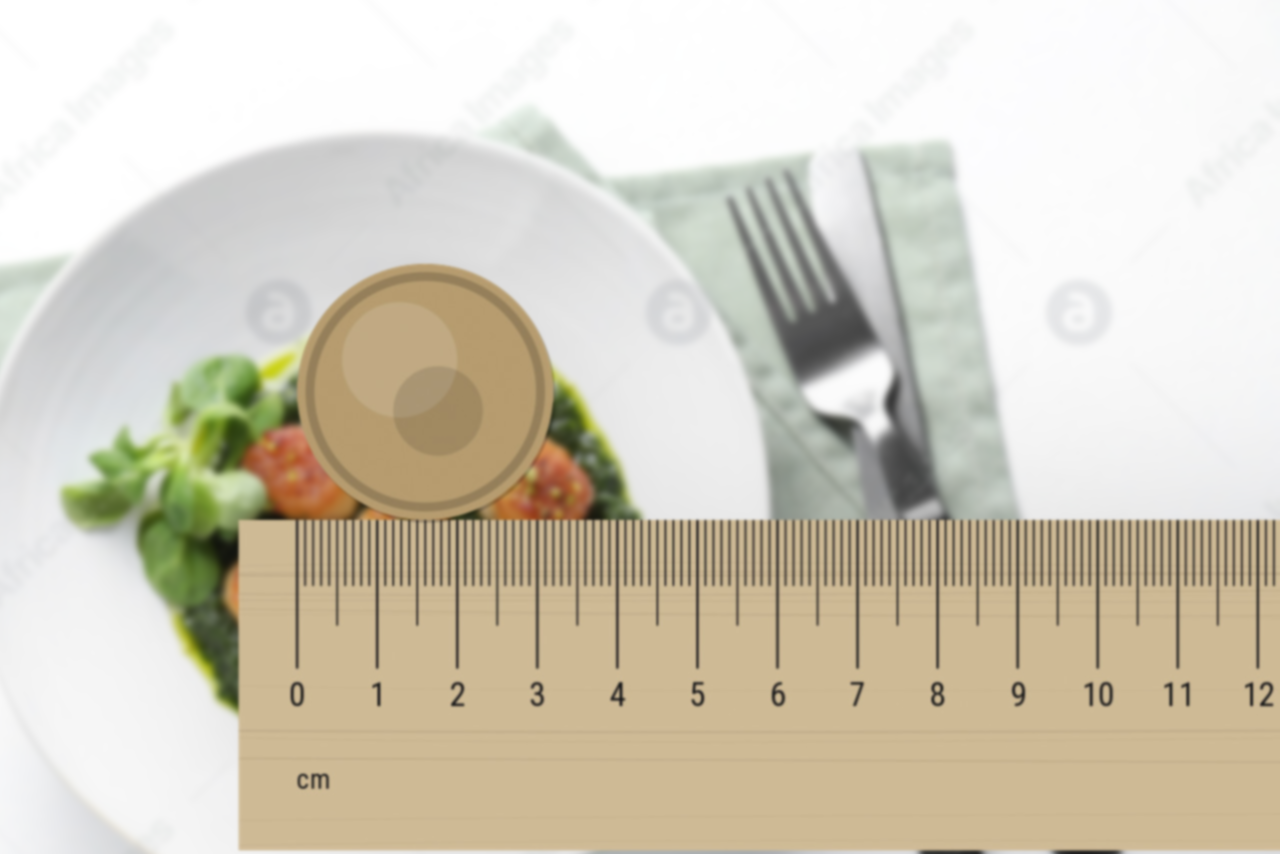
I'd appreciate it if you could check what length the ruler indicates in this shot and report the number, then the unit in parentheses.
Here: 3.2 (cm)
